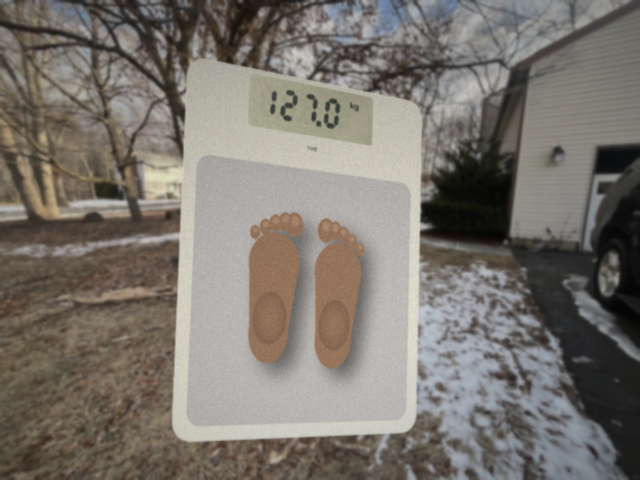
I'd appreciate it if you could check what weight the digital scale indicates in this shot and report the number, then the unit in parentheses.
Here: 127.0 (kg)
